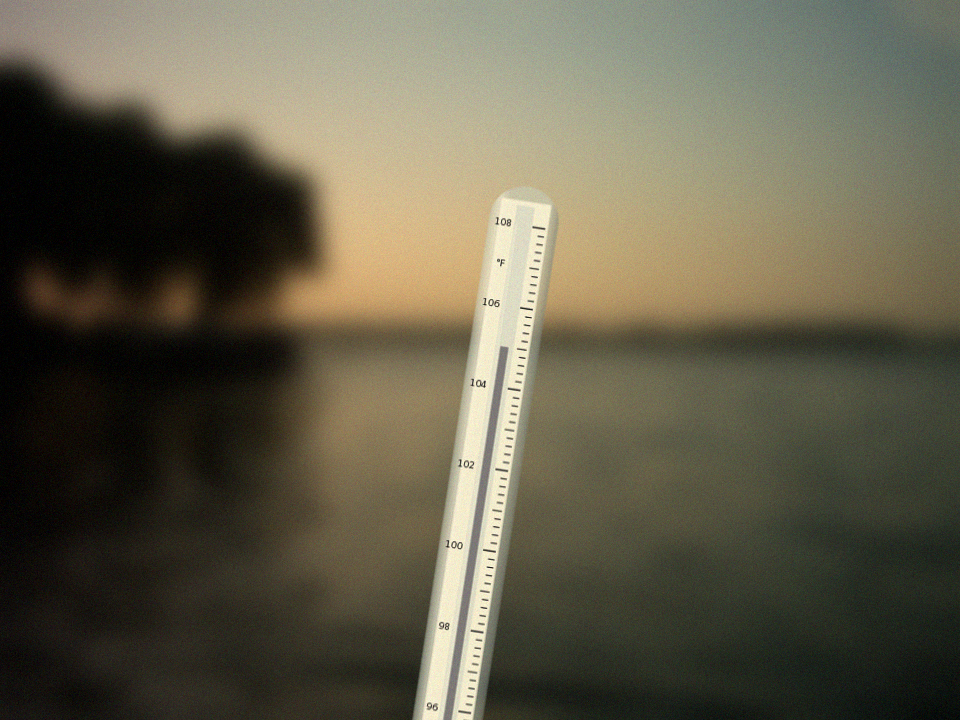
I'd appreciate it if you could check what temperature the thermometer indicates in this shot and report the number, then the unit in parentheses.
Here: 105 (°F)
